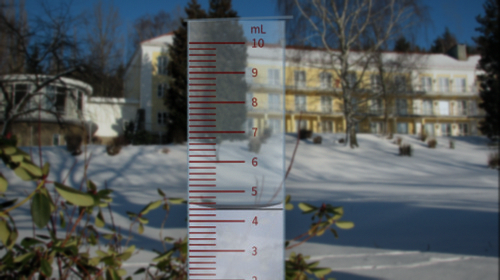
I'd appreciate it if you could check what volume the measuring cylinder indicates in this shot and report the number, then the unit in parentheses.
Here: 4.4 (mL)
